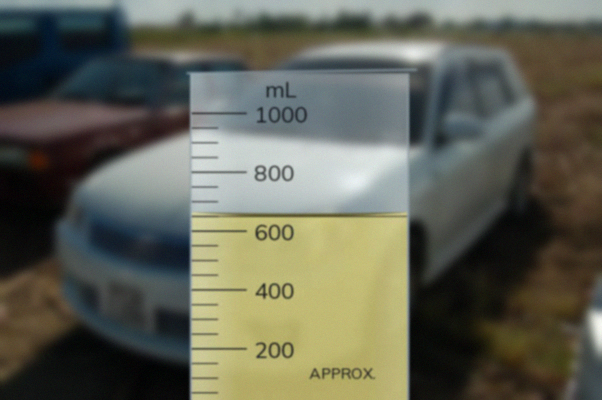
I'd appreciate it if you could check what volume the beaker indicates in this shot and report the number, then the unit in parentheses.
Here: 650 (mL)
